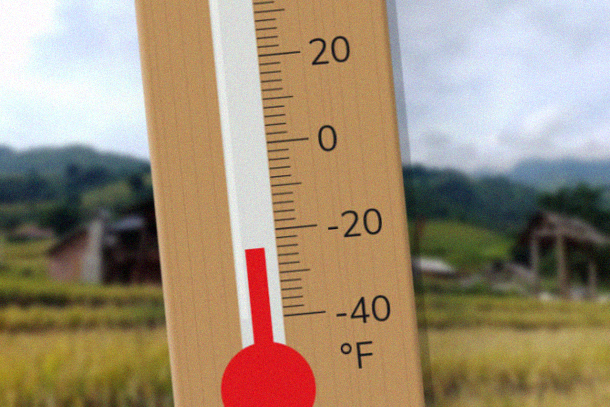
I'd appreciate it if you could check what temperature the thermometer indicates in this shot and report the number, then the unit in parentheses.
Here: -24 (°F)
